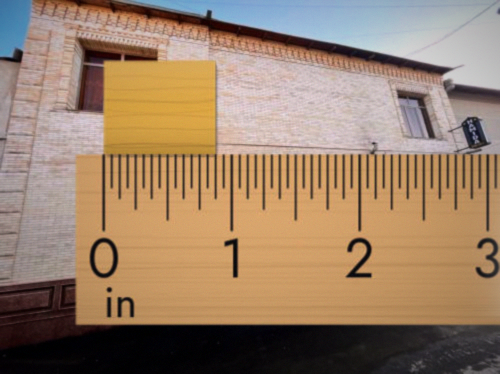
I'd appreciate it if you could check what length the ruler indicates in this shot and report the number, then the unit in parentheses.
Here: 0.875 (in)
